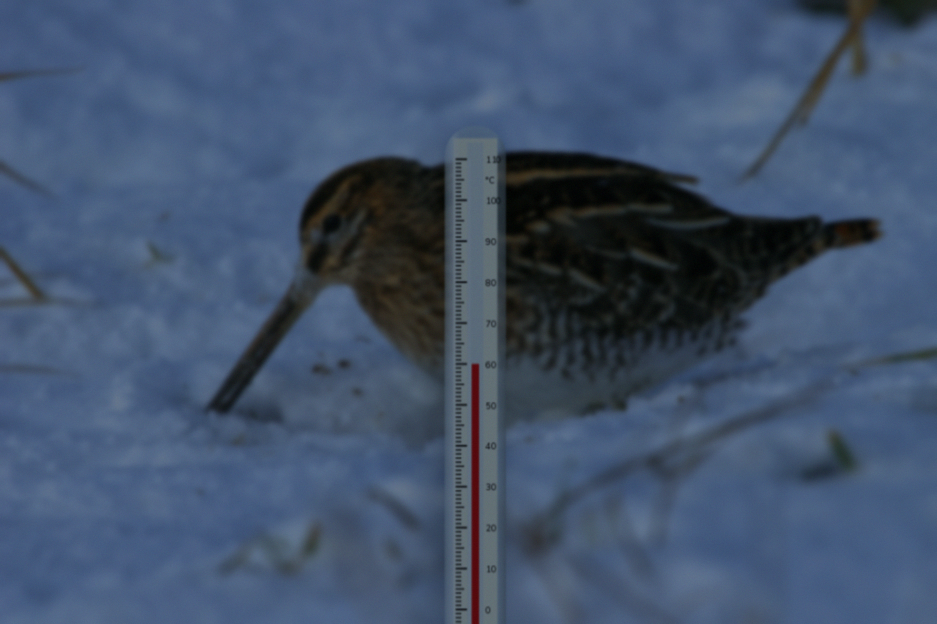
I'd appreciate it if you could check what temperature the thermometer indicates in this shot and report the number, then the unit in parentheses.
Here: 60 (°C)
